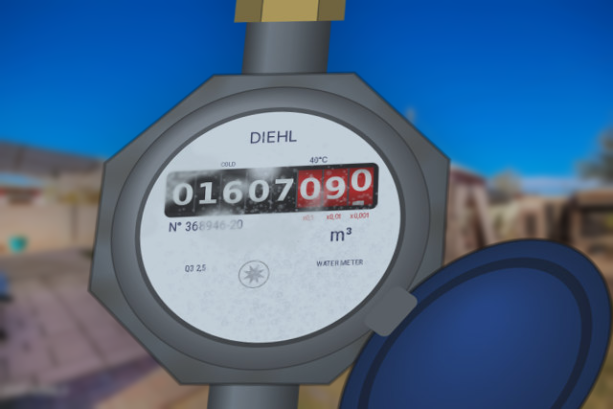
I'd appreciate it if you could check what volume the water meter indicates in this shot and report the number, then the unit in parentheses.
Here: 1607.090 (m³)
